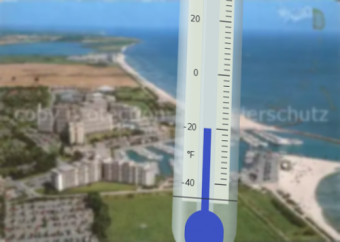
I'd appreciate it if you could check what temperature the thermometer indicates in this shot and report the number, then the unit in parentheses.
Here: -20 (°F)
